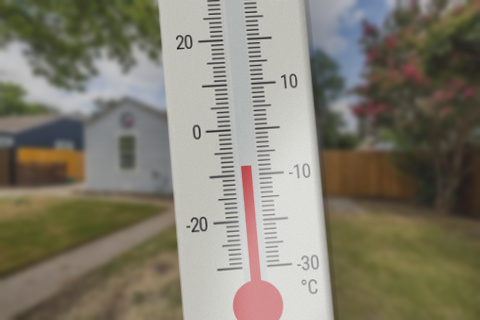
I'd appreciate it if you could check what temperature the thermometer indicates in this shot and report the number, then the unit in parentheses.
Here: -8 (°C)
